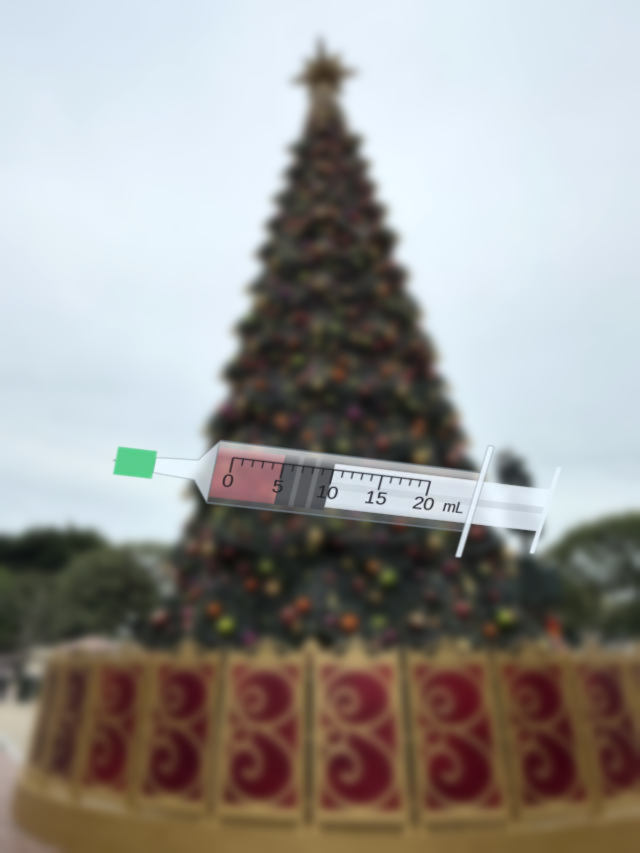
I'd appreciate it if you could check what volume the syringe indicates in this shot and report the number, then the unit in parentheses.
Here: 5 (mL)
